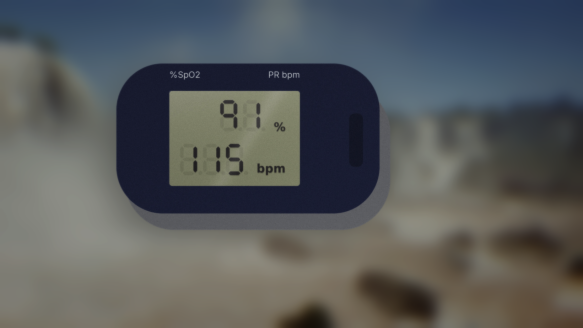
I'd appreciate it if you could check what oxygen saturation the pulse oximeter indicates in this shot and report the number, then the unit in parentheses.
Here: 91 (%)
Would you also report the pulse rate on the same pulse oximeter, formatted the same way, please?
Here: 115 (bpm)
